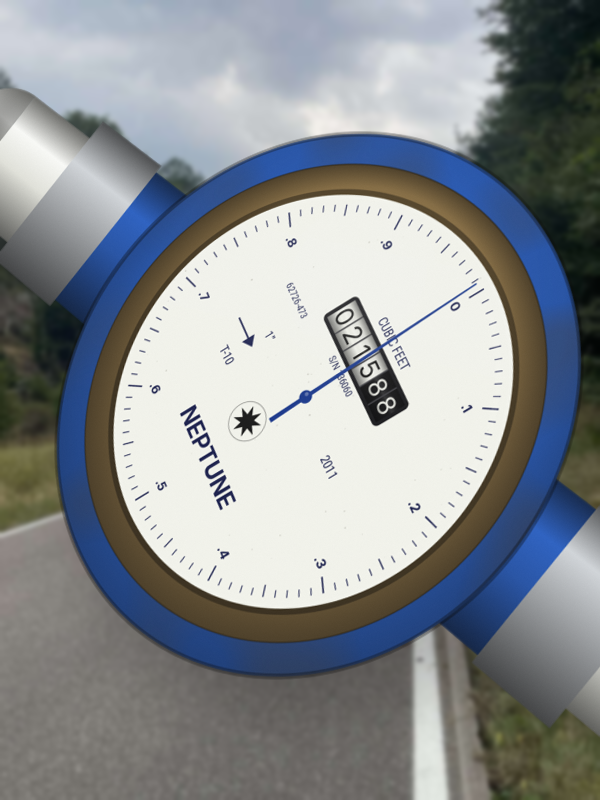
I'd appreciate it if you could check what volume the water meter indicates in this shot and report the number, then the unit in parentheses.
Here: 21587.99 (ft³)
